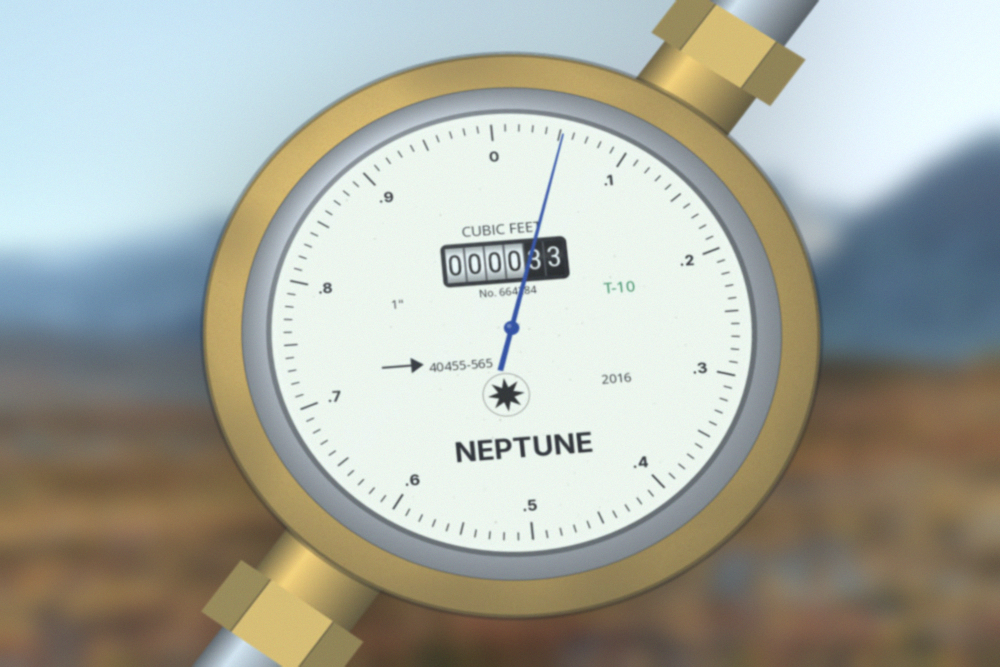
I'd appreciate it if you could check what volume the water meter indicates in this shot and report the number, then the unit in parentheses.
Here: 33.05 (ft³)
